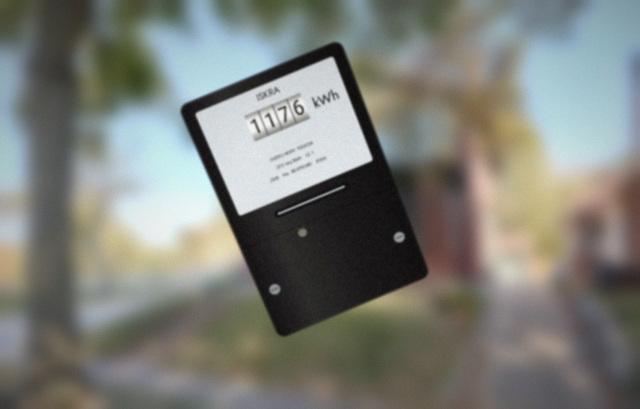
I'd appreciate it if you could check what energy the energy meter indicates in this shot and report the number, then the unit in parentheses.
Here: 1176 (kWh)
